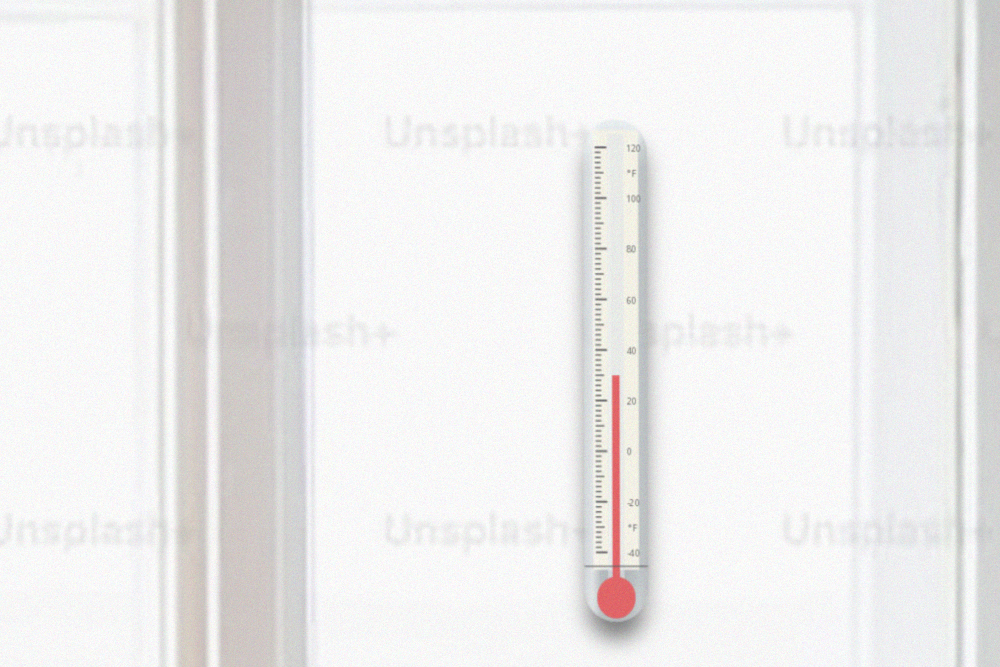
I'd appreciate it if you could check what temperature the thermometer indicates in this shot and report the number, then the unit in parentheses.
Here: 30 (°F)
